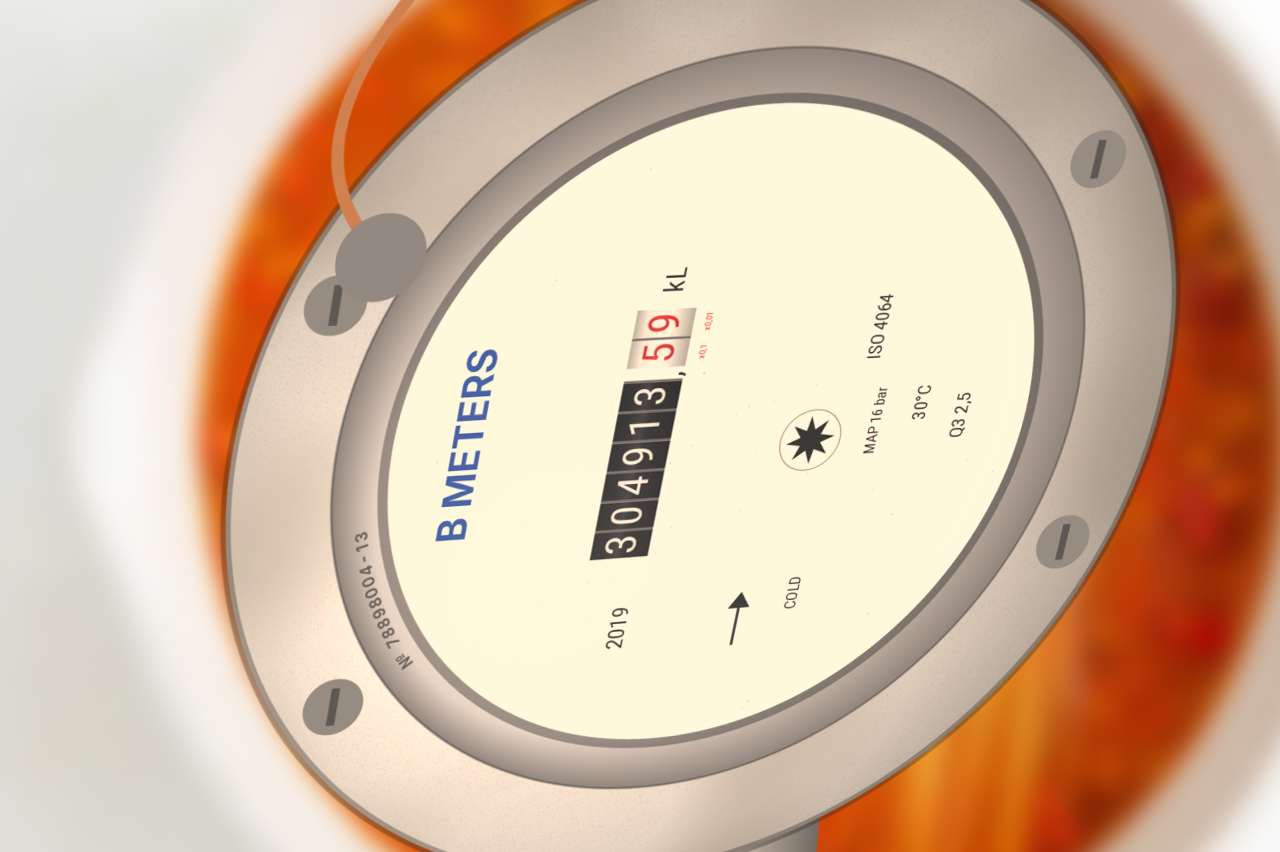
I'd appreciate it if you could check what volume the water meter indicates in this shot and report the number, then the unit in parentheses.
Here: 304913.59 (kL)
